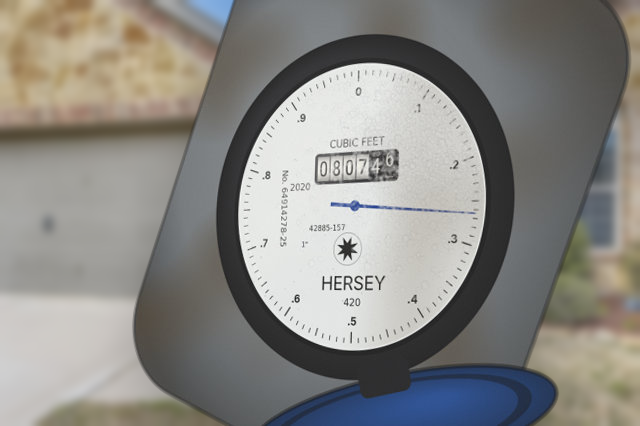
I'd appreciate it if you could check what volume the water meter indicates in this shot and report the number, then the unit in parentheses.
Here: 80746.26 (ft³)
